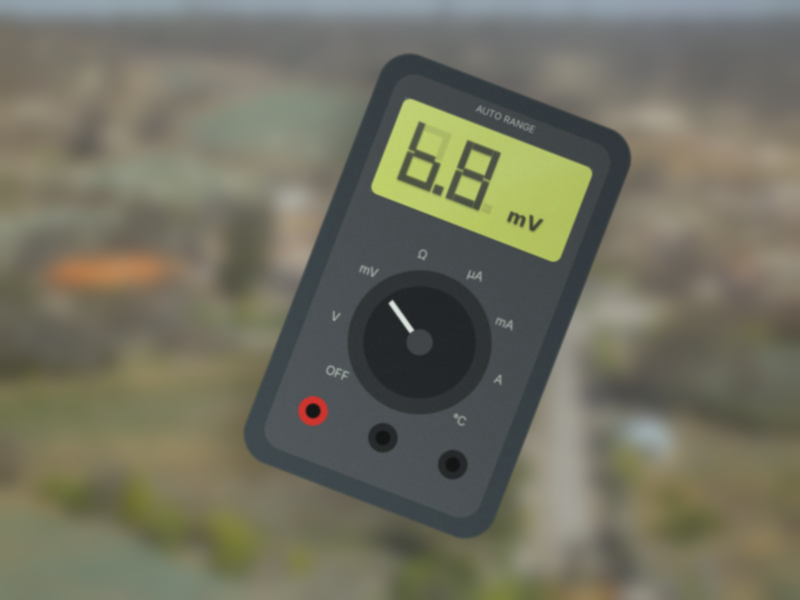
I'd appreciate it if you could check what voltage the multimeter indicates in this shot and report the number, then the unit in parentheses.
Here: 6.8 (mV)
